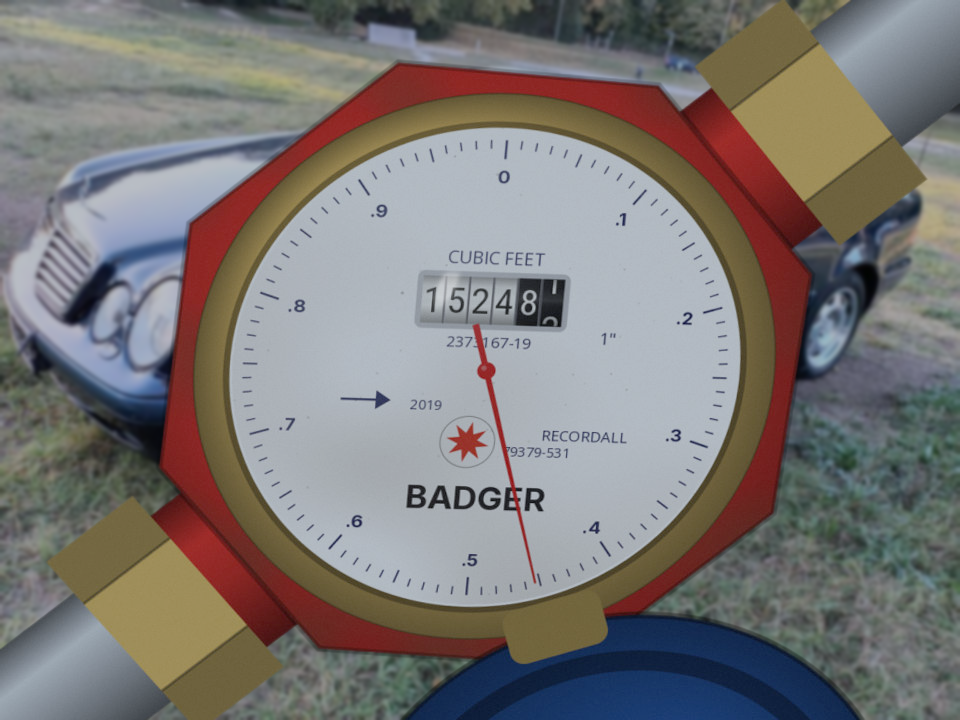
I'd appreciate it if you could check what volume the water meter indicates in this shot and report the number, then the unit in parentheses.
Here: 152481.45 (ft³)
